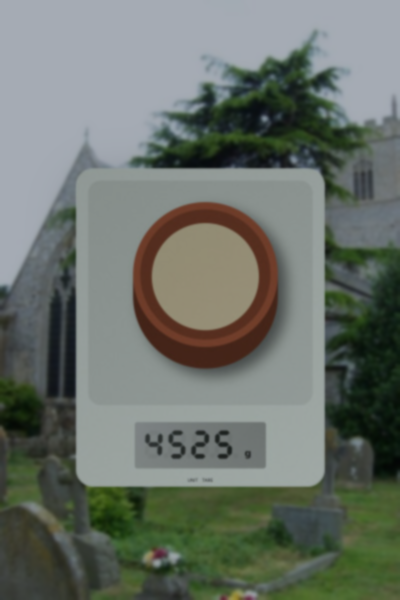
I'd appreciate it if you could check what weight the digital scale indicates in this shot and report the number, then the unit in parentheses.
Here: 4525 (g)
